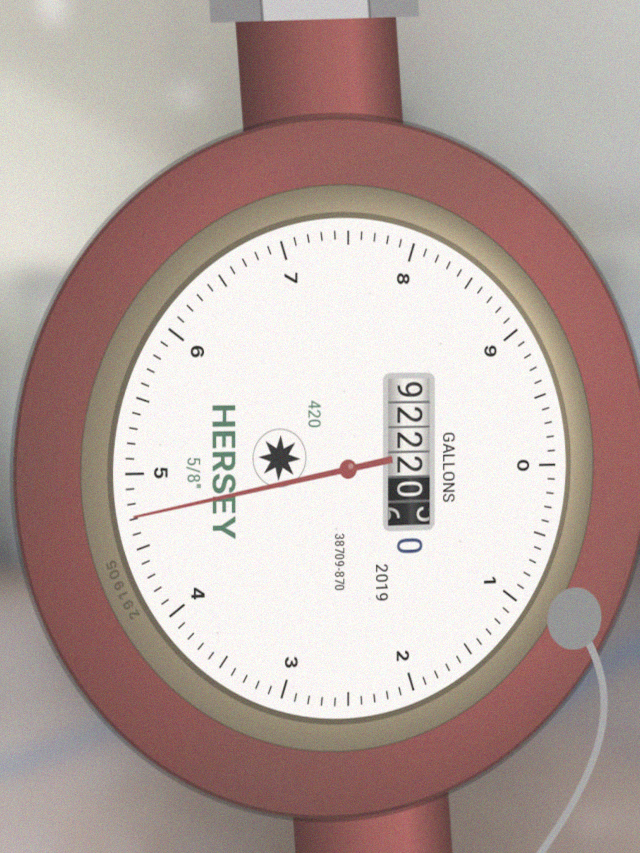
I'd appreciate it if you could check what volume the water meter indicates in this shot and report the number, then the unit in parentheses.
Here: 9222054.7 (gal)
